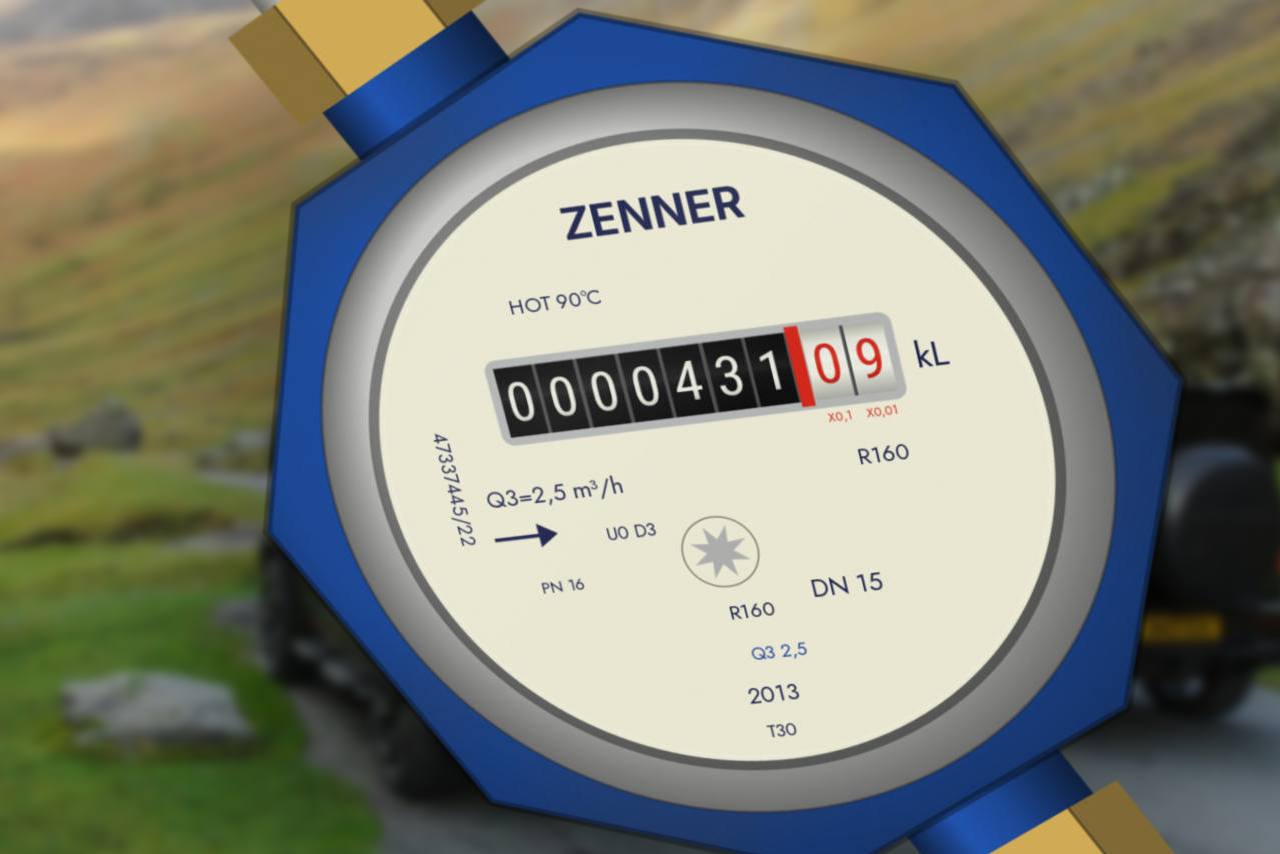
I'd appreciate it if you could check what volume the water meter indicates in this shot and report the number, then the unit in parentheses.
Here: 431.09 (kL)
